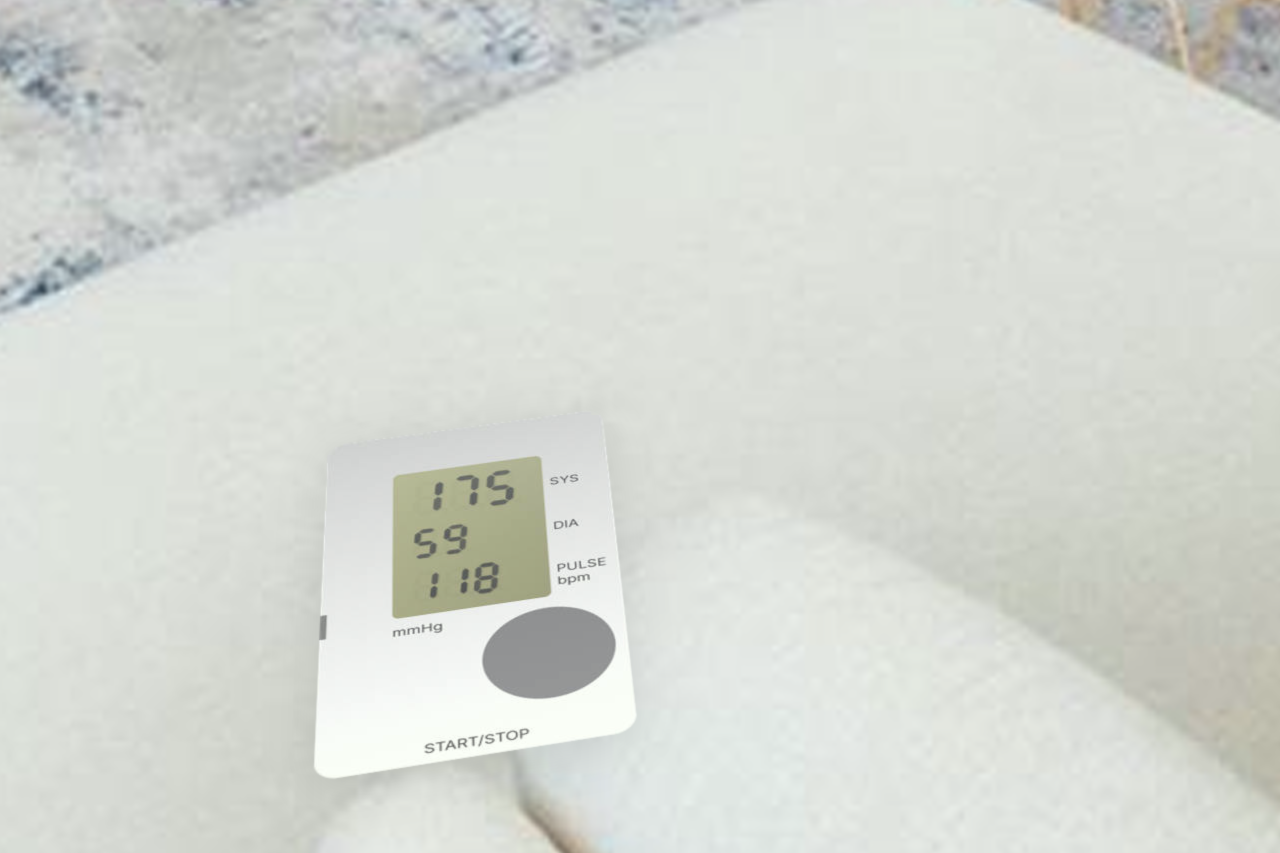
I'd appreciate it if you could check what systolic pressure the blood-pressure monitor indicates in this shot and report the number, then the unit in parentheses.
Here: 175 (mmHg)
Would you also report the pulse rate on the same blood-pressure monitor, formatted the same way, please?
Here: 118 (bpm)
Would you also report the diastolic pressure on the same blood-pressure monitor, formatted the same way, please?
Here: 59 (mmHg)
